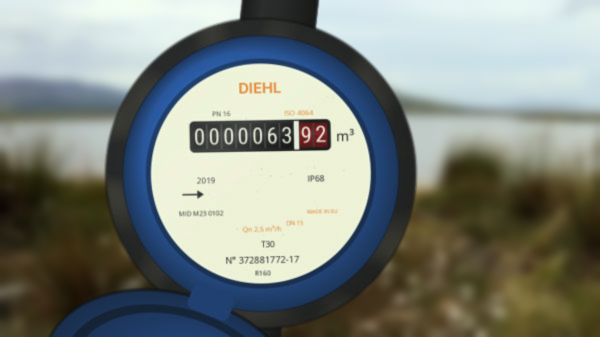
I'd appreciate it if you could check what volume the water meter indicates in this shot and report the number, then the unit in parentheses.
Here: 63.92 (m³)
